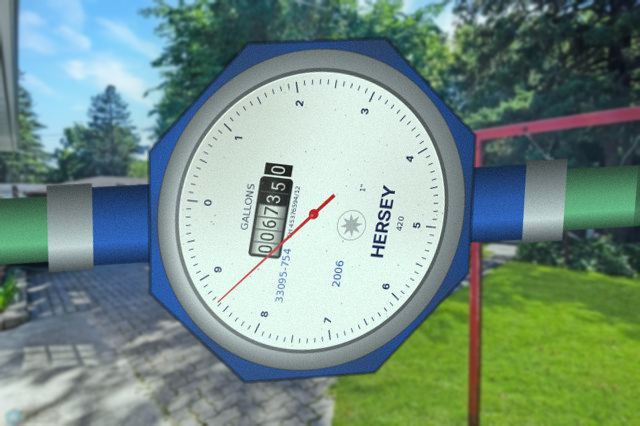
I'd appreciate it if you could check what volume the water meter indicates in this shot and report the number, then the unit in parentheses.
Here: 67348.6 (gal)
